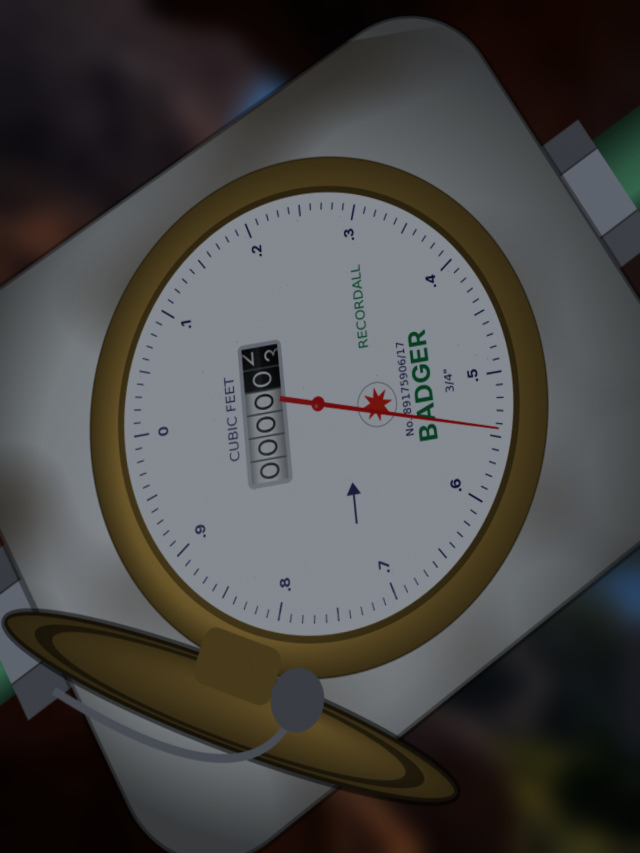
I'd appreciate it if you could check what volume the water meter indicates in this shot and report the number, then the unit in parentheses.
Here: 2.54 (ft³)
